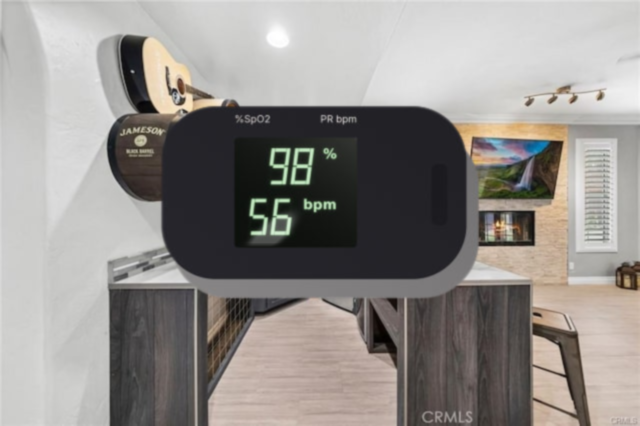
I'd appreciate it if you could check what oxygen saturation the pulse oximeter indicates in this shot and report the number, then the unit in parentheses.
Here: 98 (%)
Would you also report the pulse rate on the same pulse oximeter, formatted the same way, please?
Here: 56 (bpm)
